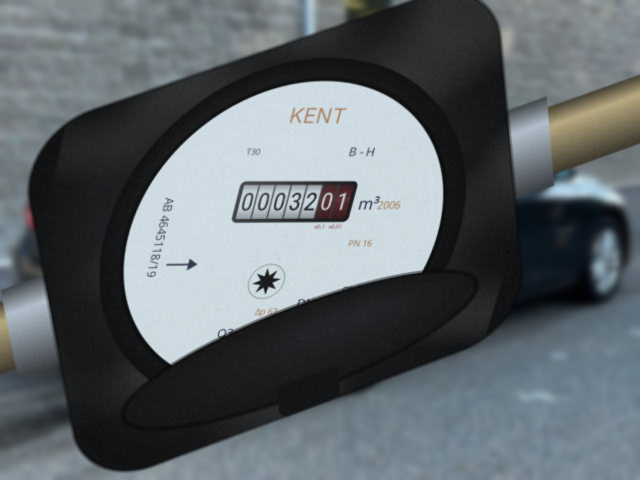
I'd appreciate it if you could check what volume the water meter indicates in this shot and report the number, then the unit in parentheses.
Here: 32.01 (m³)
